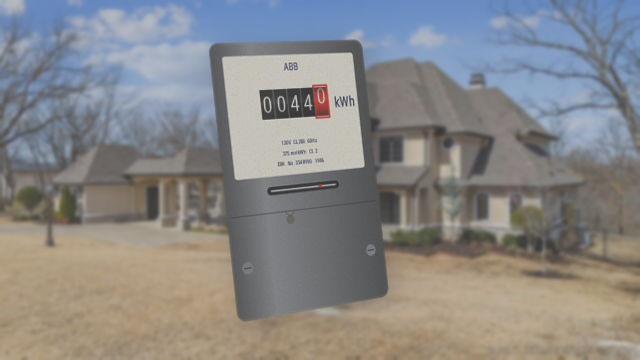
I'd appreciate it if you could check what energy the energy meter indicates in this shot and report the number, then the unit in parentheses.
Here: 44.0 (kWh)
